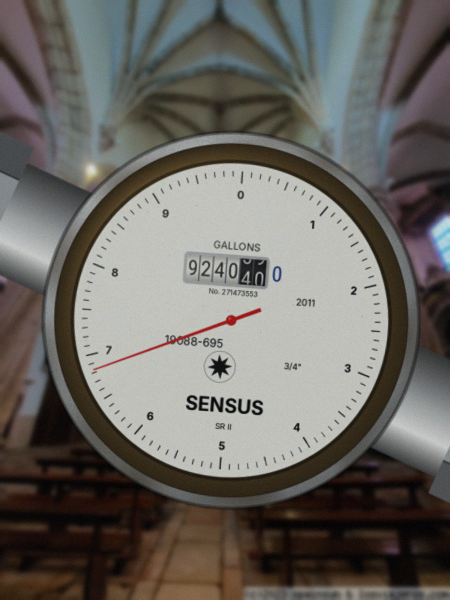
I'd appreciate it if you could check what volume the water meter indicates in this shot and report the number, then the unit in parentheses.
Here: 9240396.8 (gal)
